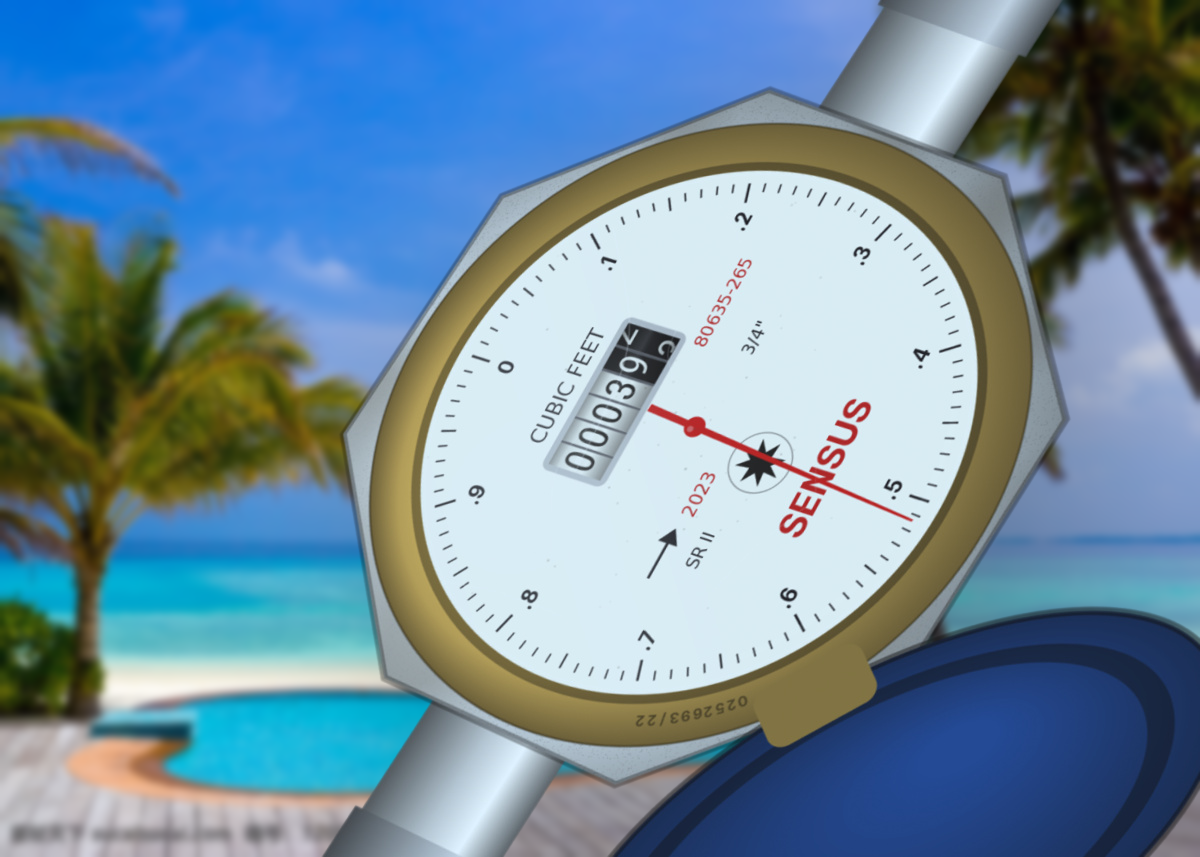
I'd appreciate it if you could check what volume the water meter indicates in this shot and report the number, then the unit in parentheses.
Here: 392.51 (ft³)
